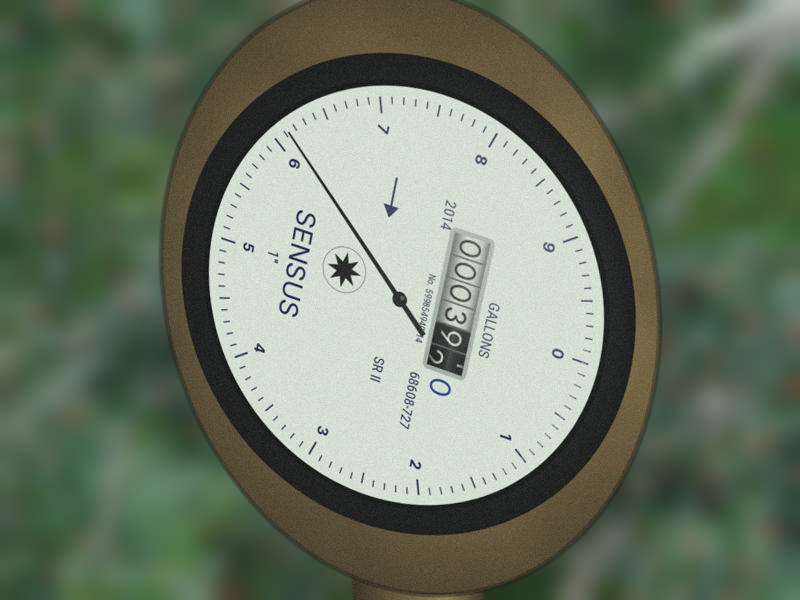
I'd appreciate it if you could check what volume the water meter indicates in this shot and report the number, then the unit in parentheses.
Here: 3916.1 (gal)
